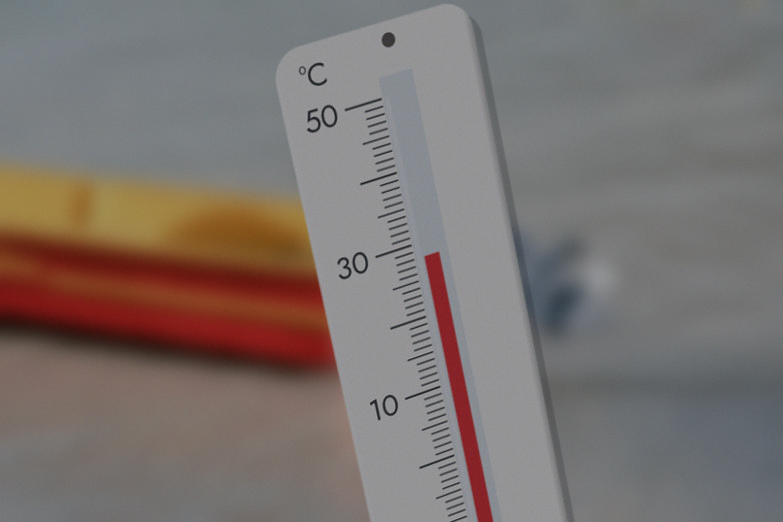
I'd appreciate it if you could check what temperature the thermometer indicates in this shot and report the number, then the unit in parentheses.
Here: 28 (°C)
